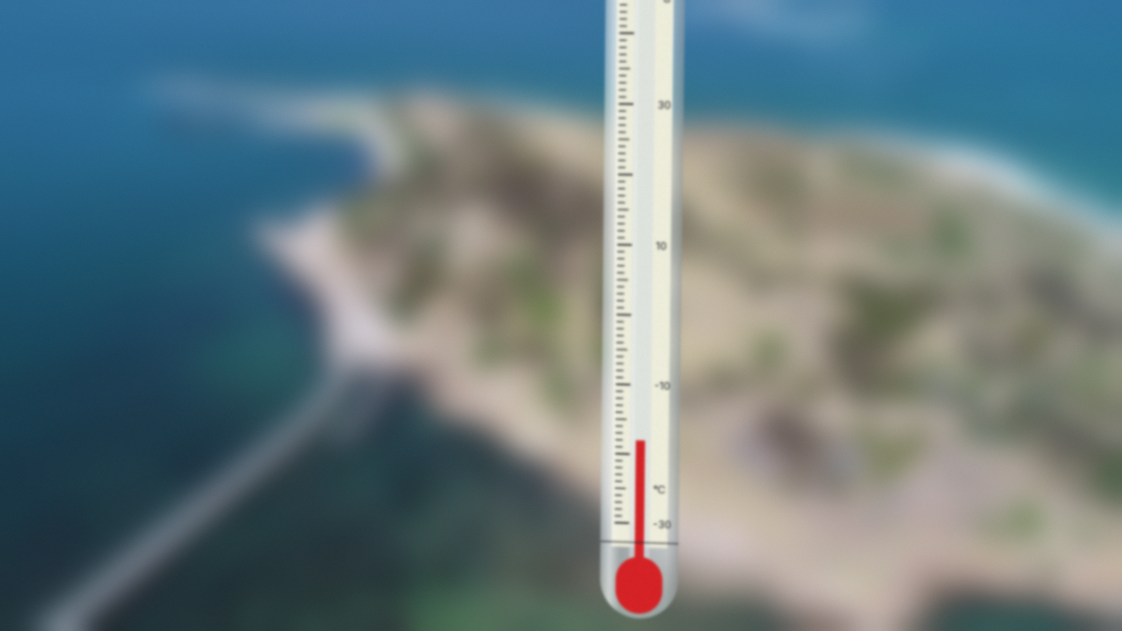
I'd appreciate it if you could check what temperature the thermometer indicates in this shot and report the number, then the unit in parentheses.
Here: -18 (°C)
